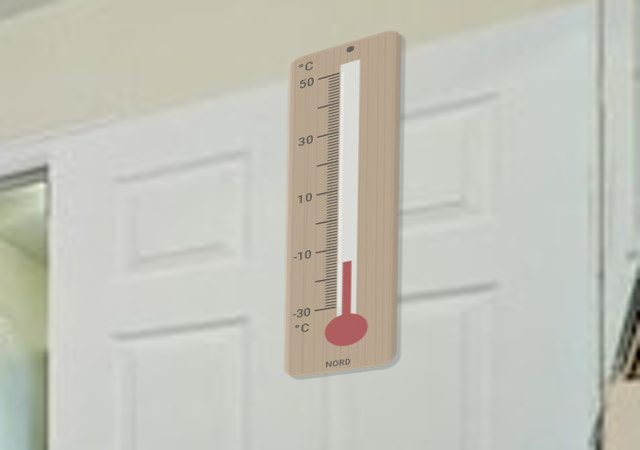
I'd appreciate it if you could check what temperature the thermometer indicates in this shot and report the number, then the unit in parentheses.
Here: -15 (°C)
